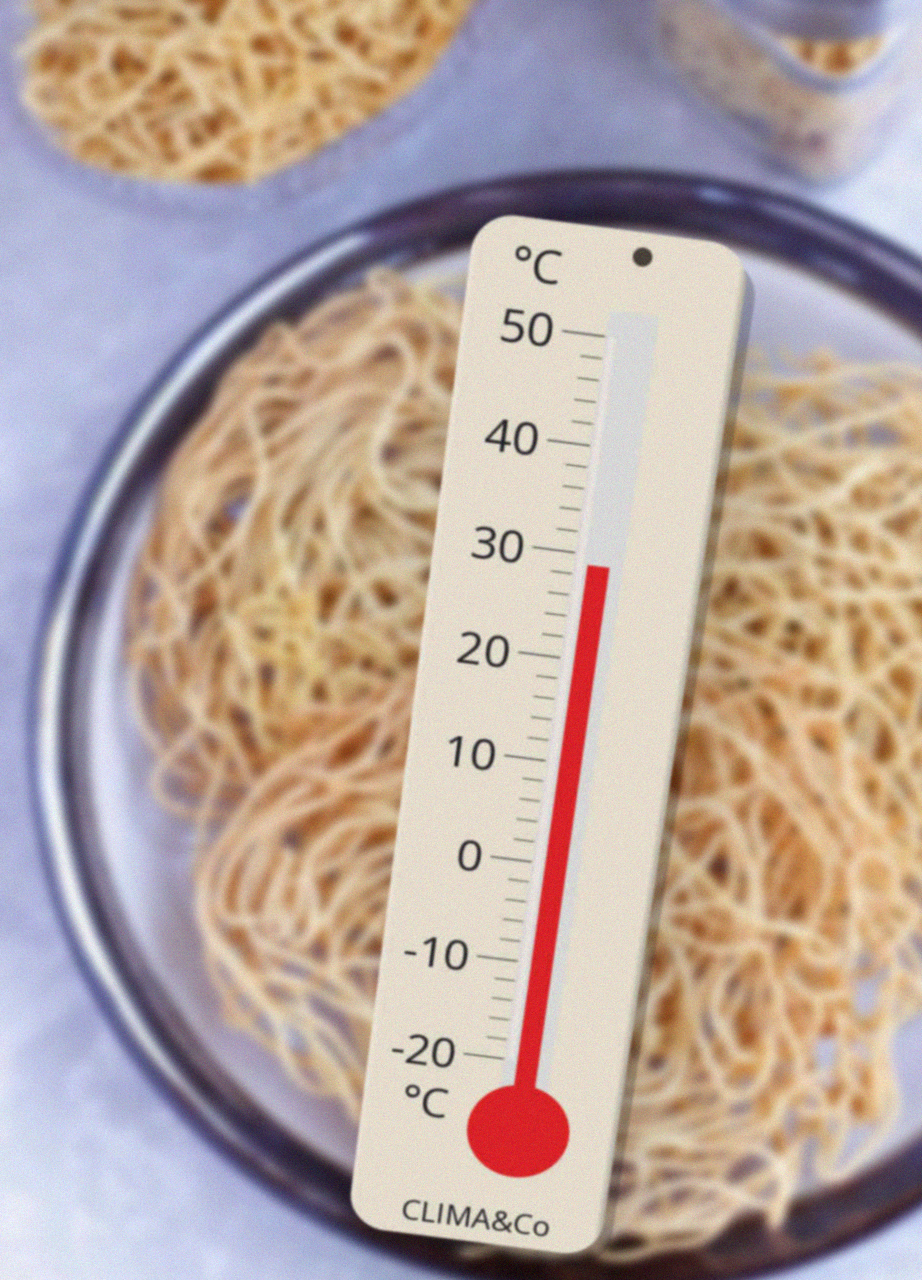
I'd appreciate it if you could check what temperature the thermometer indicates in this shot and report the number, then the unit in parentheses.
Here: 29 (°C)
